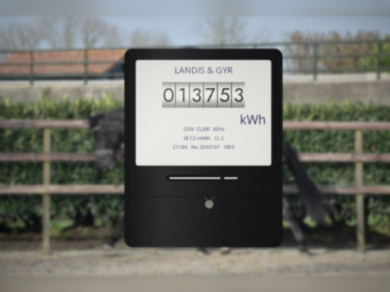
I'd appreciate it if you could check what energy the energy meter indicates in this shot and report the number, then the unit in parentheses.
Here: 13753 (kWh)
